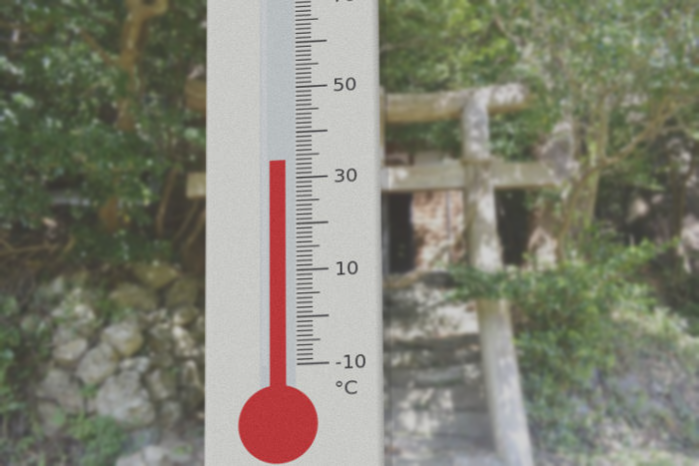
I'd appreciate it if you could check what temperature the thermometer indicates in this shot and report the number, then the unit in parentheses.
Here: 34 (°C)
